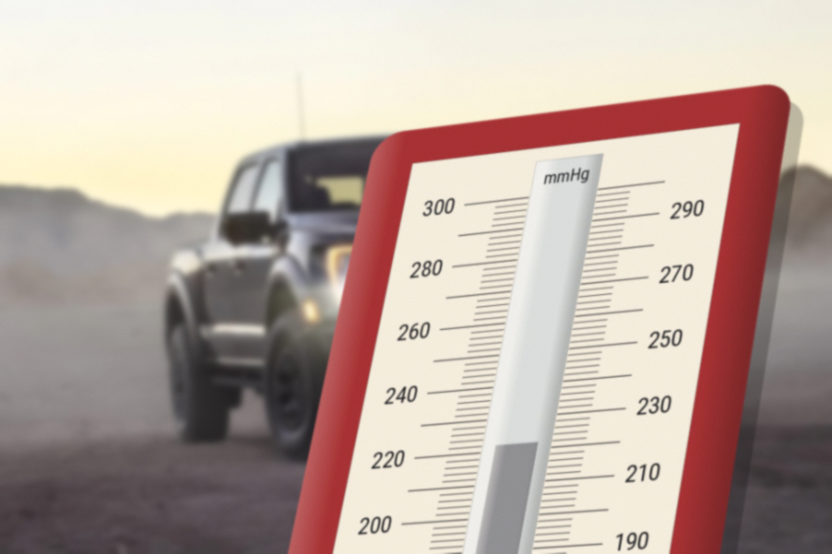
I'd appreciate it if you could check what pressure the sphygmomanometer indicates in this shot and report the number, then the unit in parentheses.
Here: 222 (mmHg)
